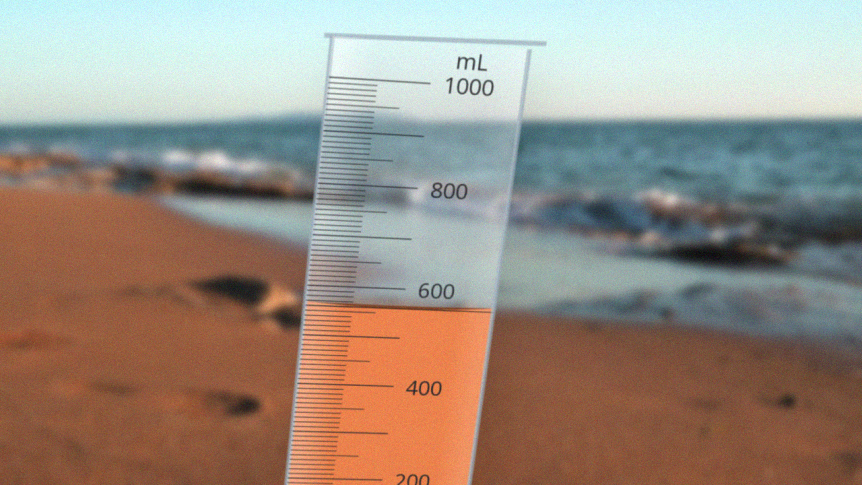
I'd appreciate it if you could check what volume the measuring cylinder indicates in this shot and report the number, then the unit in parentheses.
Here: 560 (mL)
